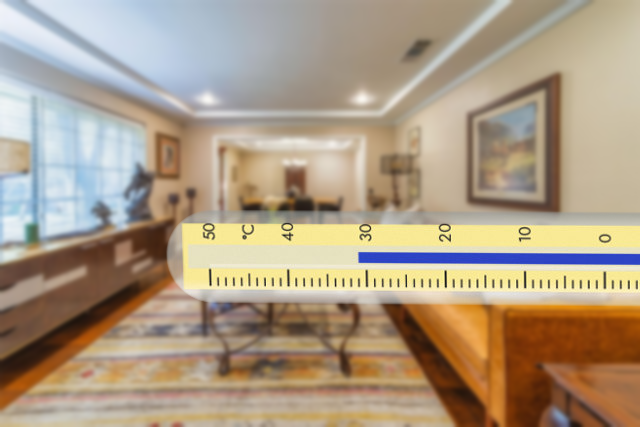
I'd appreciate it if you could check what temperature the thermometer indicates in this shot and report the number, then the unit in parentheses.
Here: 31 (°C)
